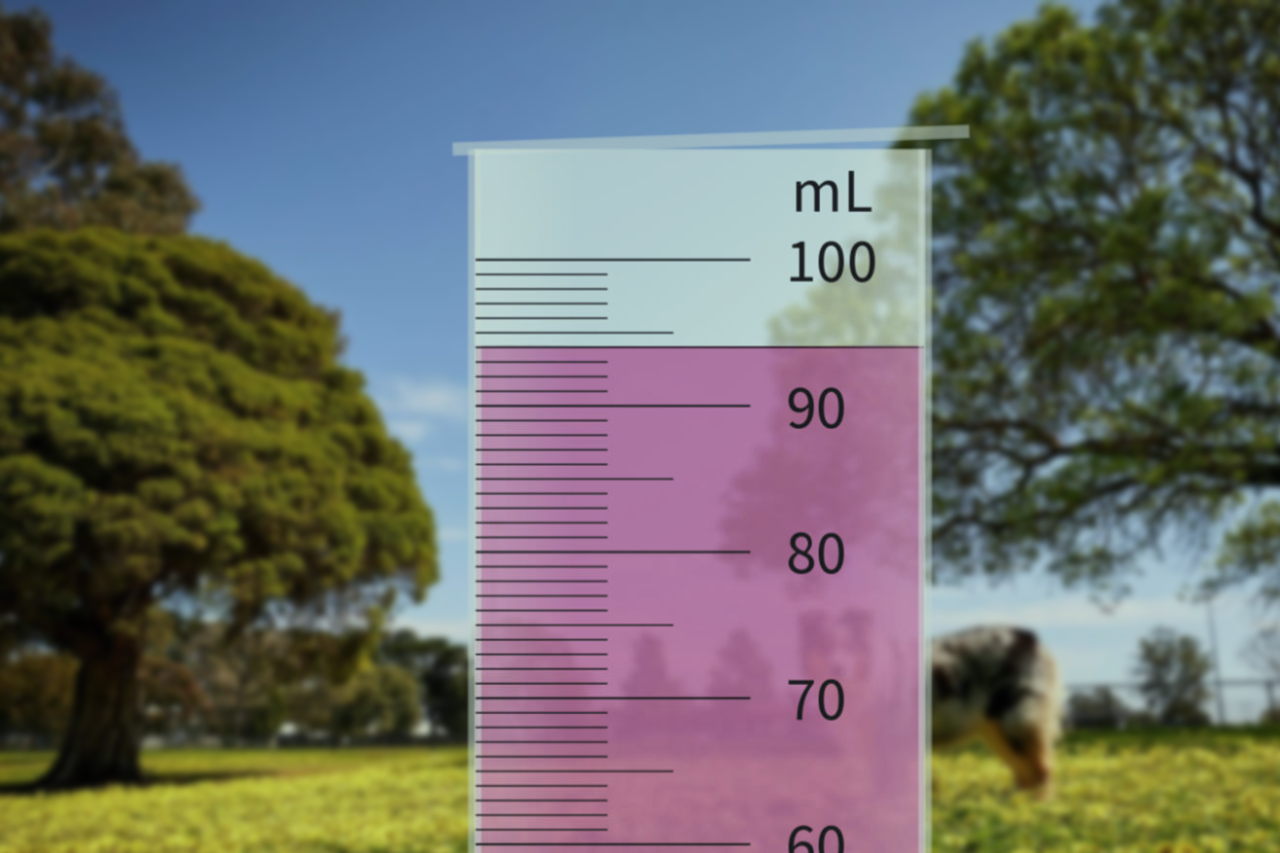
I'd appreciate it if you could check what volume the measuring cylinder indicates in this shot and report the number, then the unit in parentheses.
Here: 94 (mL)
